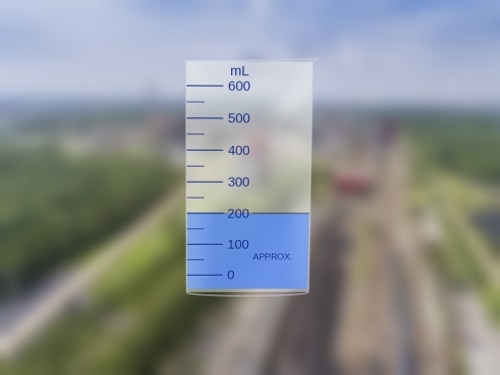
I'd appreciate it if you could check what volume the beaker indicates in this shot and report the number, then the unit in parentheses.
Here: 200 (mL)
